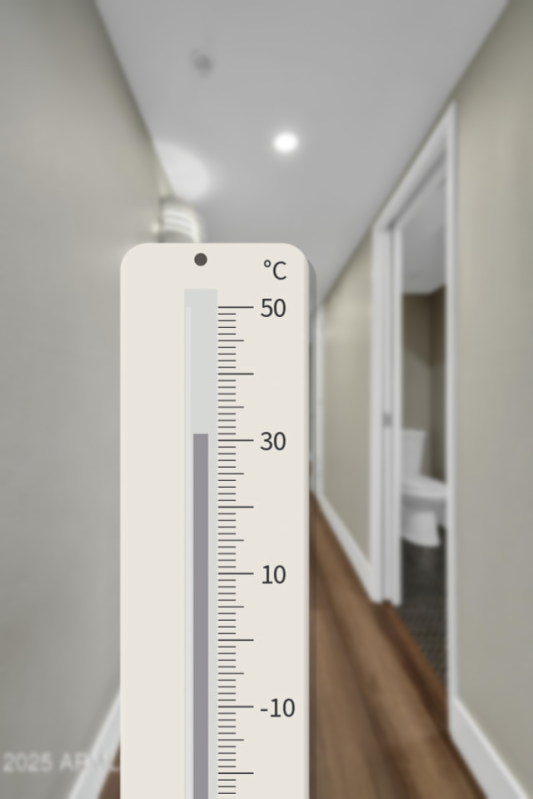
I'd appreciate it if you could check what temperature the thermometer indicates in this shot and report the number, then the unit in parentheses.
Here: 31 (°C)
